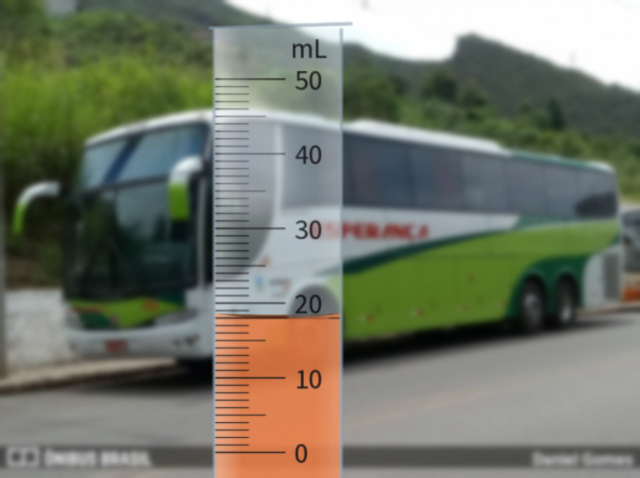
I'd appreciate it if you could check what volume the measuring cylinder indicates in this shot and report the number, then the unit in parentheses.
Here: 18 (mL)
